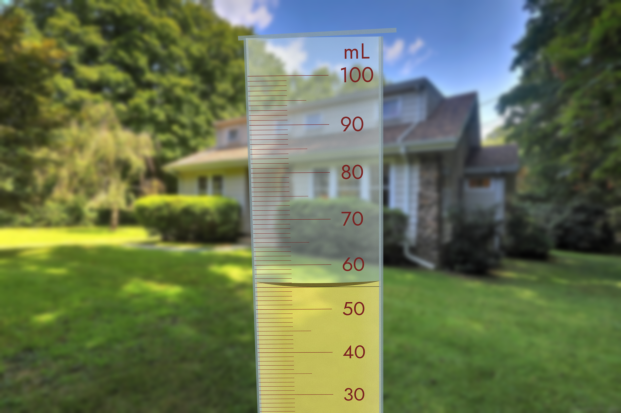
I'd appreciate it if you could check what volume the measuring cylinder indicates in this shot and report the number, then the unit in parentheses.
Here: 55 (mL)
